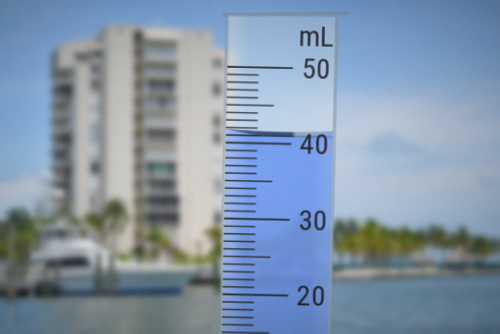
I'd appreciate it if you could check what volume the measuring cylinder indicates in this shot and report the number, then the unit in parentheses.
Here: 41 (mL)
